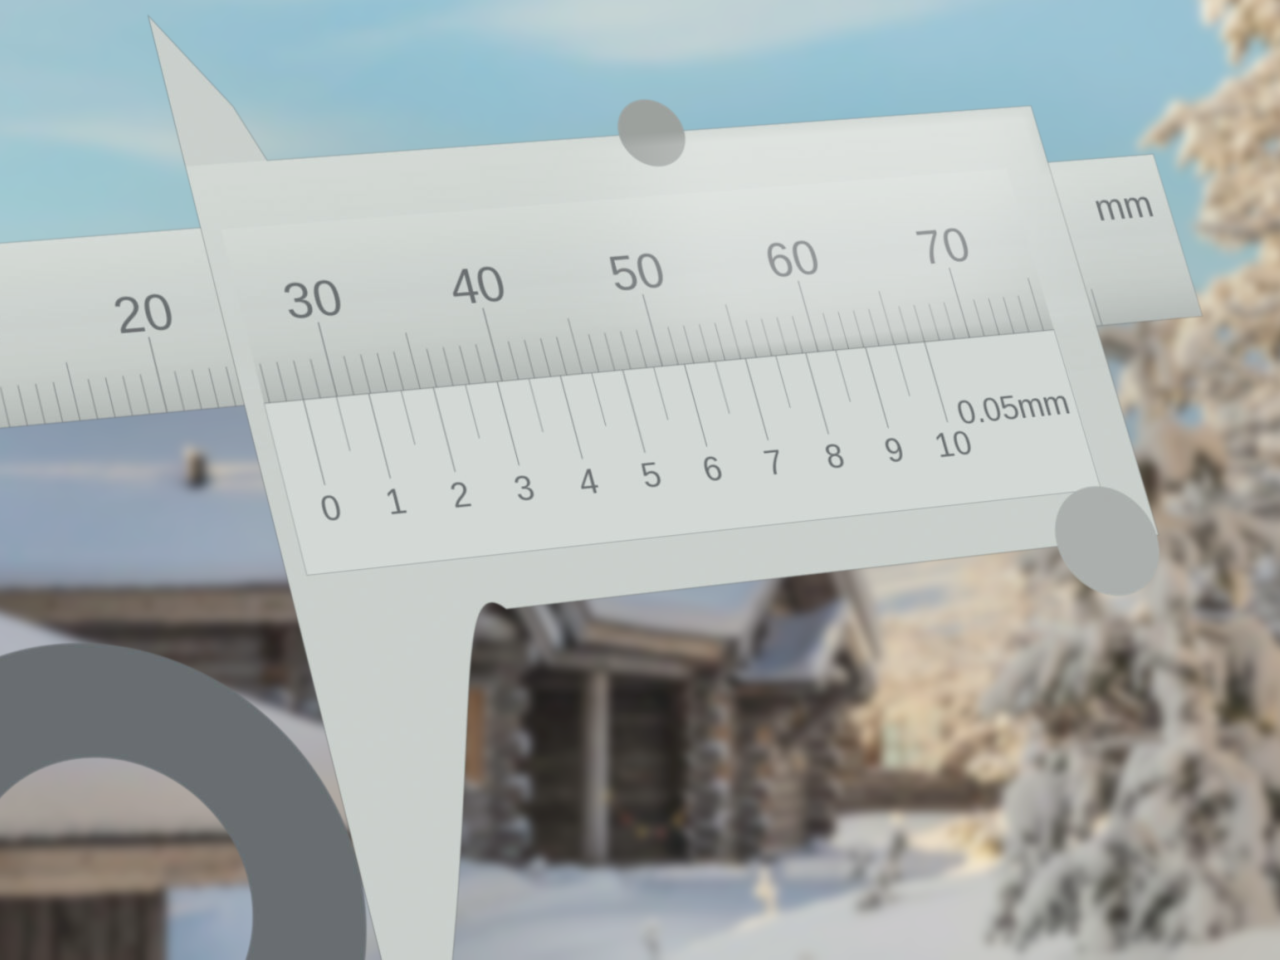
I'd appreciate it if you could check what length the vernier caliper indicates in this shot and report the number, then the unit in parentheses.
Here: 28.0 (mm)
